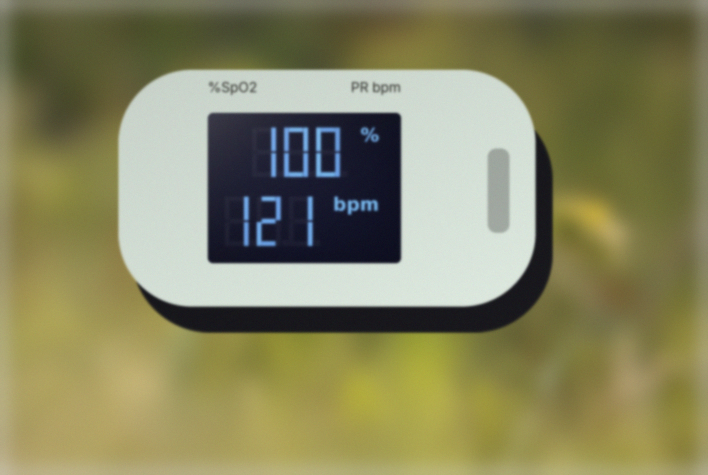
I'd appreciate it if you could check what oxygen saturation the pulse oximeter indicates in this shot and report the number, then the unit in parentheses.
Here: 100 (%)
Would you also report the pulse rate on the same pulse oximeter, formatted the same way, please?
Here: 121 (bpm)
